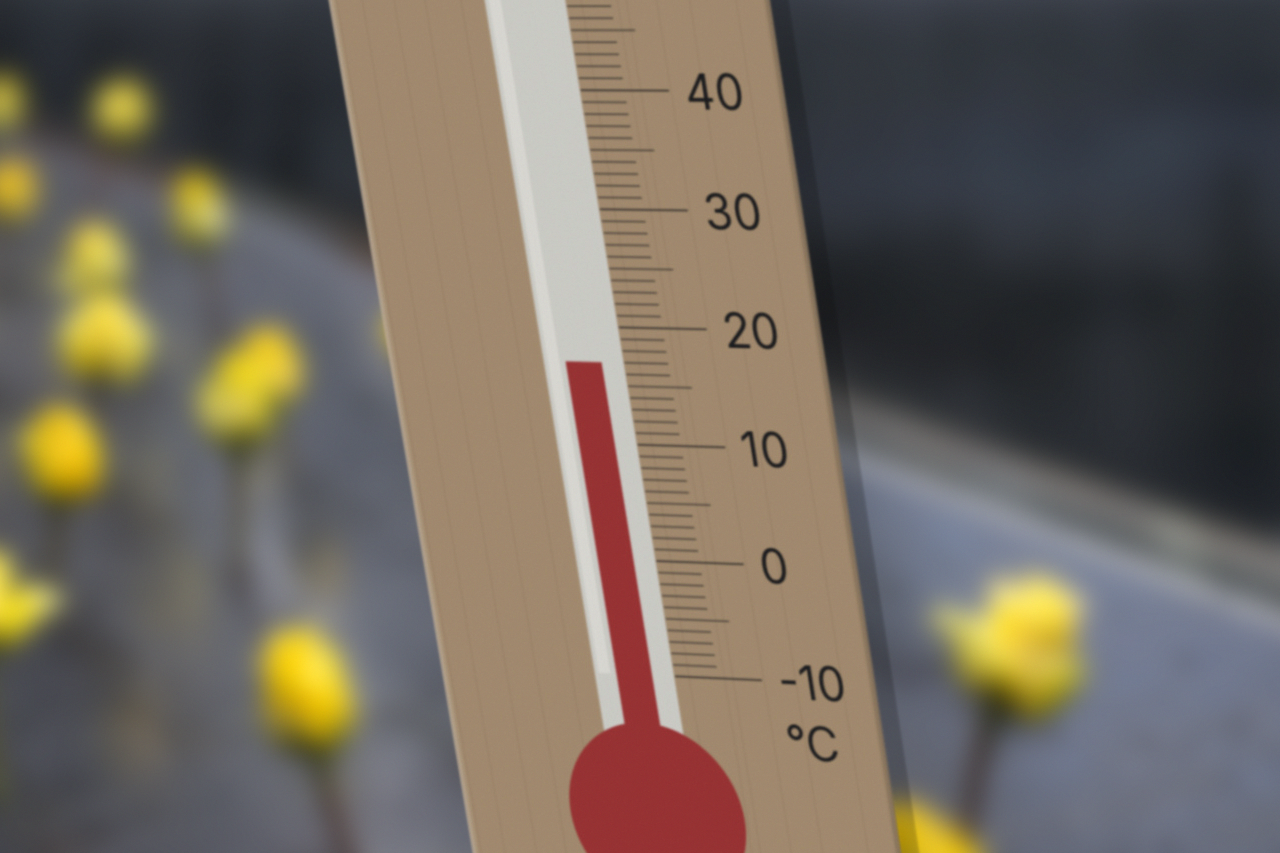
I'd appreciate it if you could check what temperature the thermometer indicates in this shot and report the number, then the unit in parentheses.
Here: 17 (°C)
